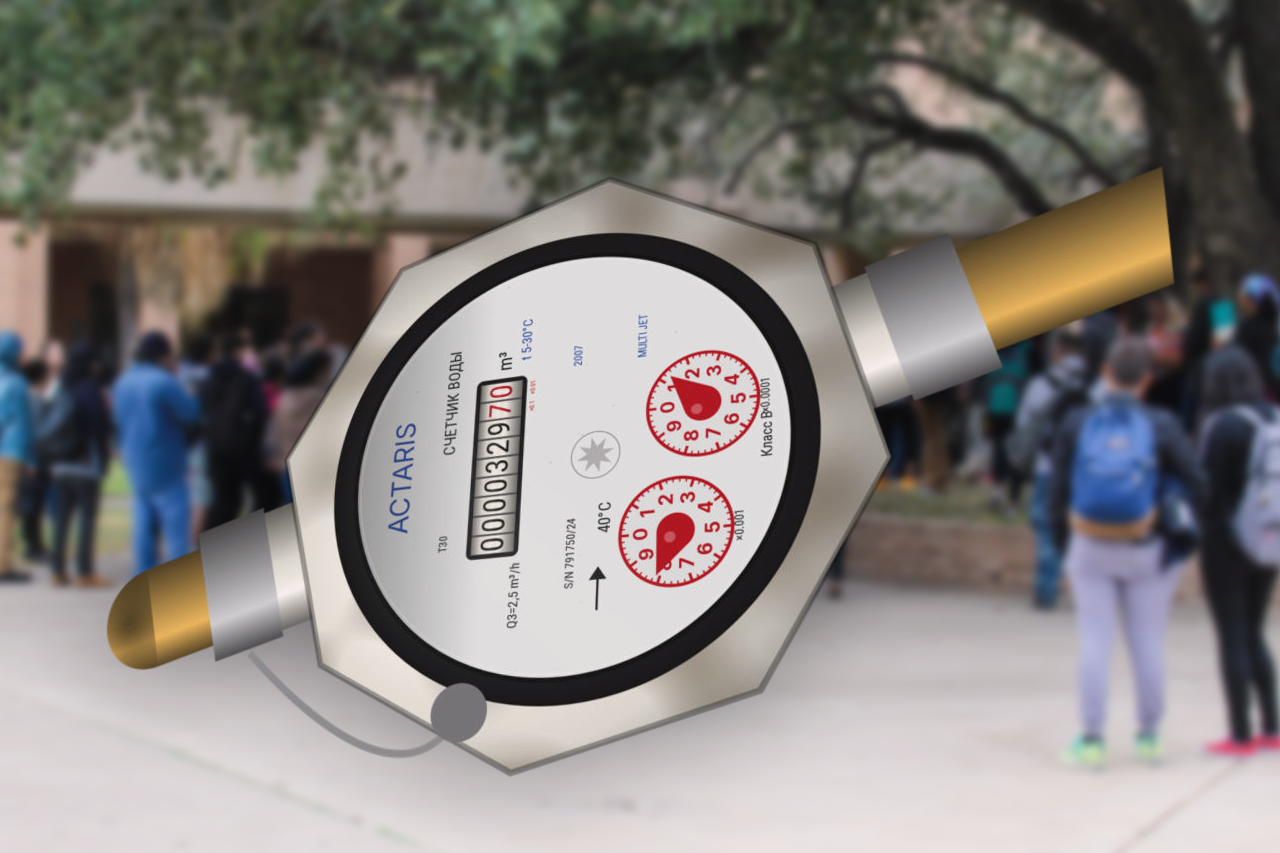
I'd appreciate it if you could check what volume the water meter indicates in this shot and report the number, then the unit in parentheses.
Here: 329.7081 (m³)
